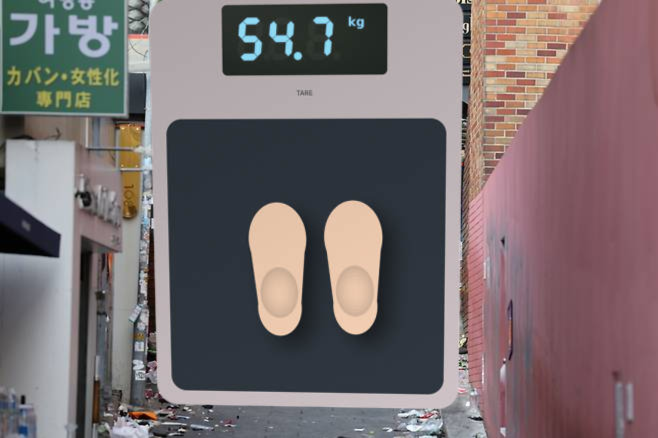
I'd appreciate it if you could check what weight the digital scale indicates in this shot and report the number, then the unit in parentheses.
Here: 54.7 (kg)
